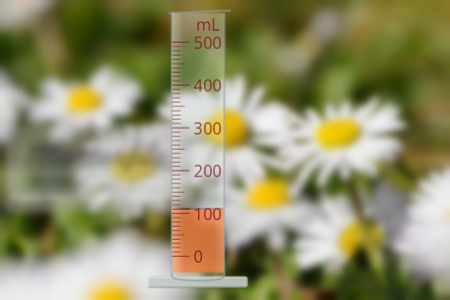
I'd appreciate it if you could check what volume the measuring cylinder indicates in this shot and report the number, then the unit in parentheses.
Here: 110 (mL)
